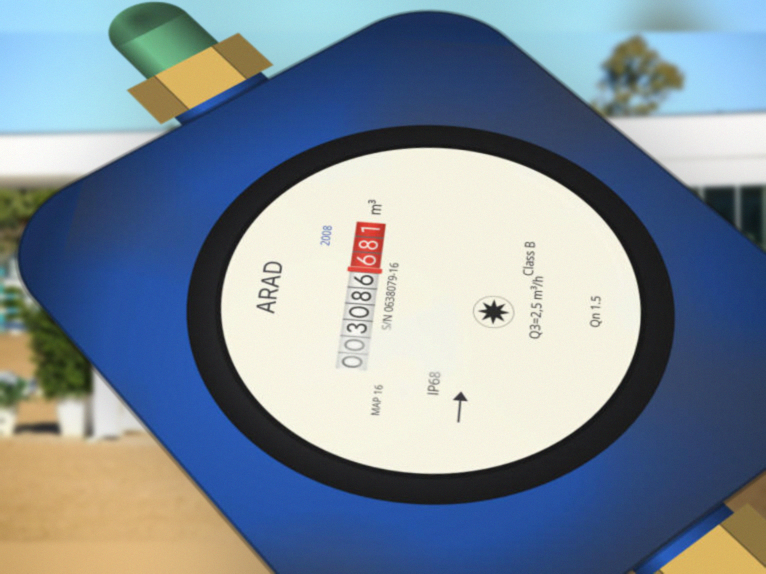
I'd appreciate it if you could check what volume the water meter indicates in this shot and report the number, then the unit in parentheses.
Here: 3086.681 (m³)
